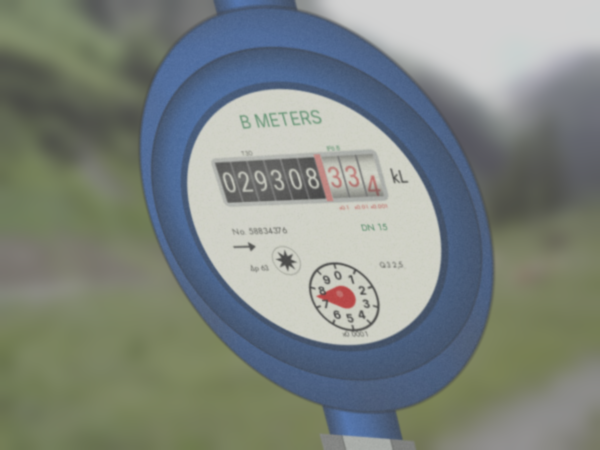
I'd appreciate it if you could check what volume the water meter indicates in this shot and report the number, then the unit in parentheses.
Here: 29308.3337 (kL)
